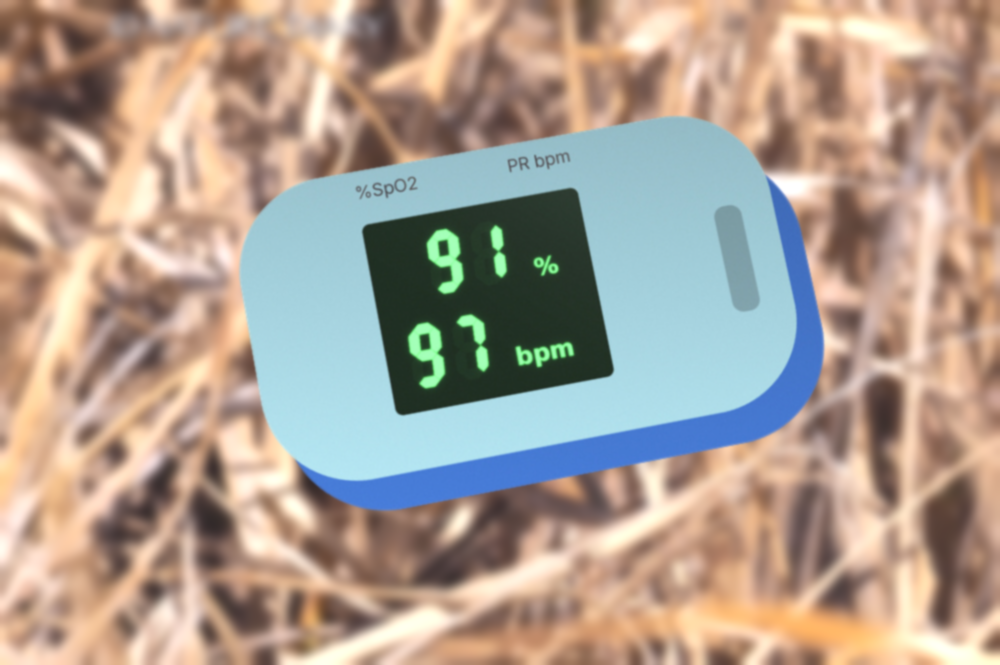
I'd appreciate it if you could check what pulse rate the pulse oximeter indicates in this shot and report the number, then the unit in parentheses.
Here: 97 (bpm)
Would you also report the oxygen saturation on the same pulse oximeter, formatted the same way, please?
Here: 91 (%)
